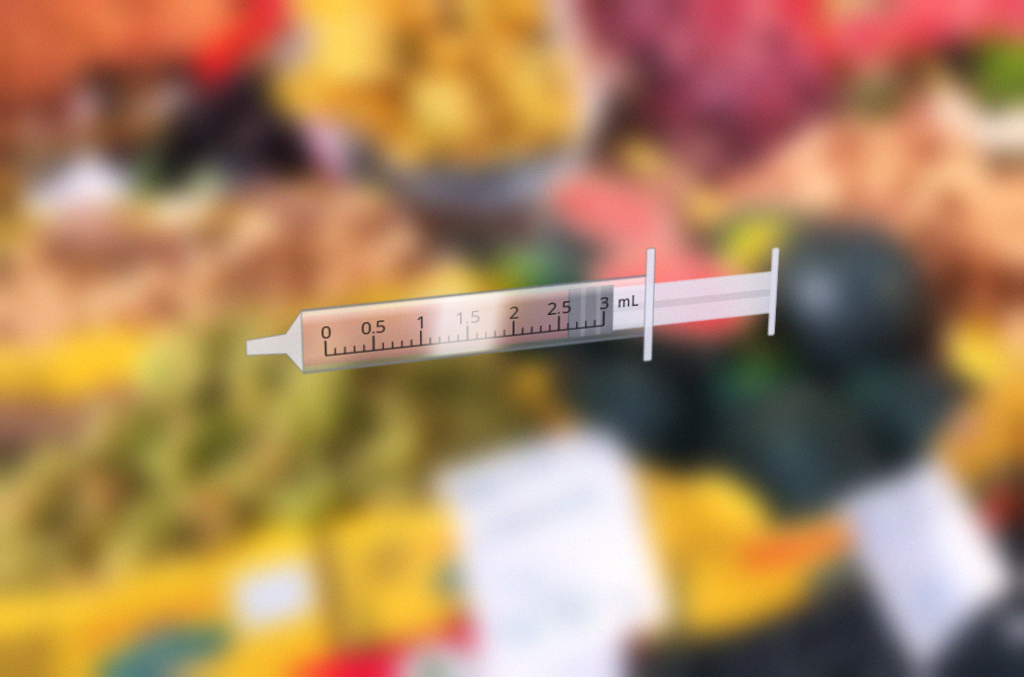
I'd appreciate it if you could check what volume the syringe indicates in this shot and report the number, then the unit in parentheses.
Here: 2.6 (mL)
